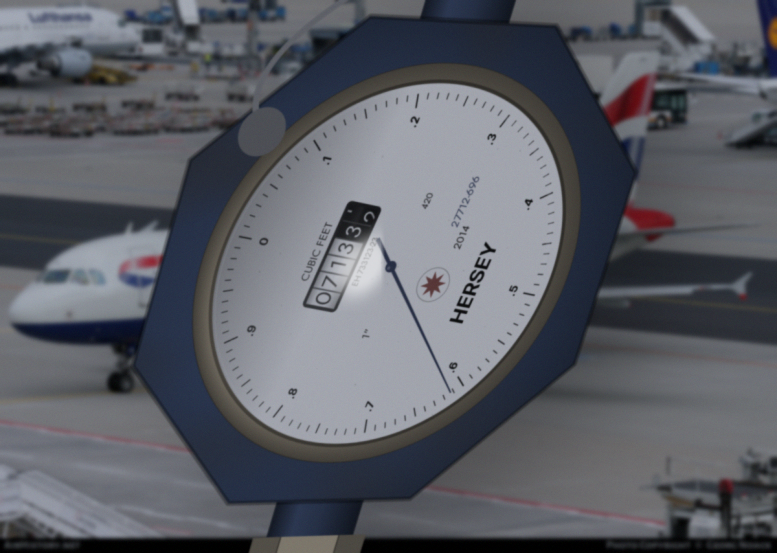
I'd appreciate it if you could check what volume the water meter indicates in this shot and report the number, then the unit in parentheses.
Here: 71331.61 (ft³)
